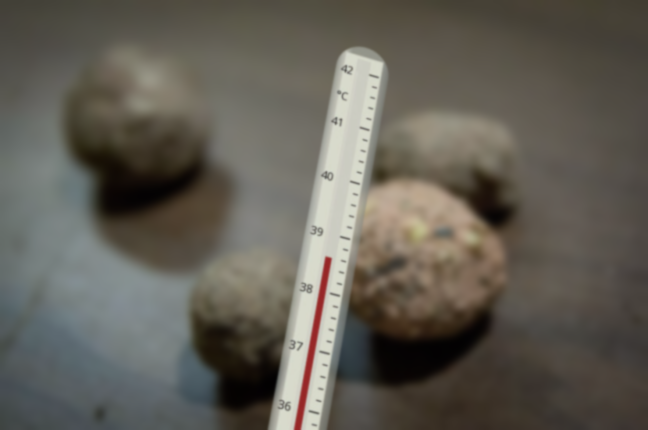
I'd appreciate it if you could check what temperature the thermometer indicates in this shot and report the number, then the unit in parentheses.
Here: 38.6 (°C)
